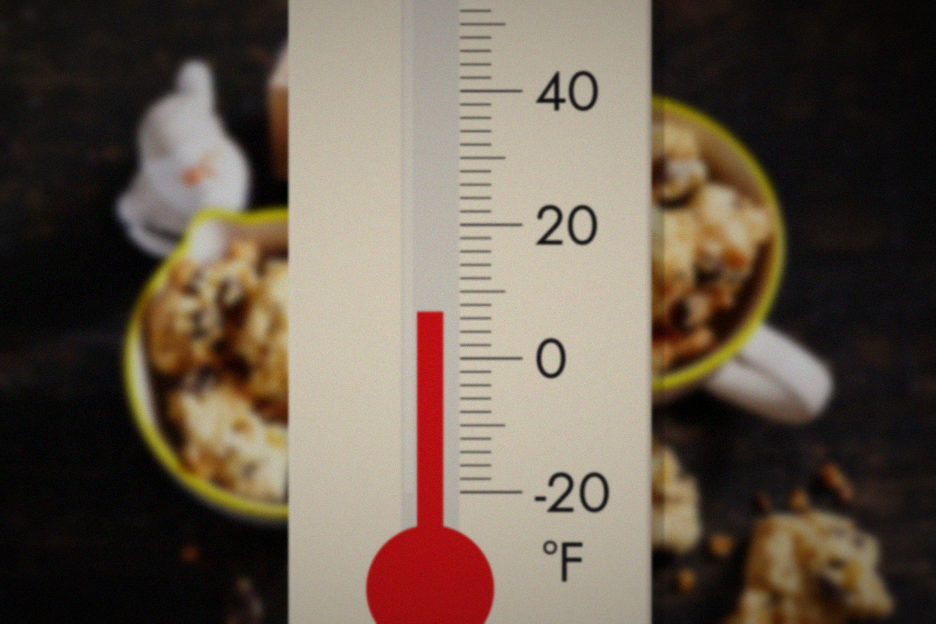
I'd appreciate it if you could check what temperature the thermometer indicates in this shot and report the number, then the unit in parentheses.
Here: 7 (°F)
